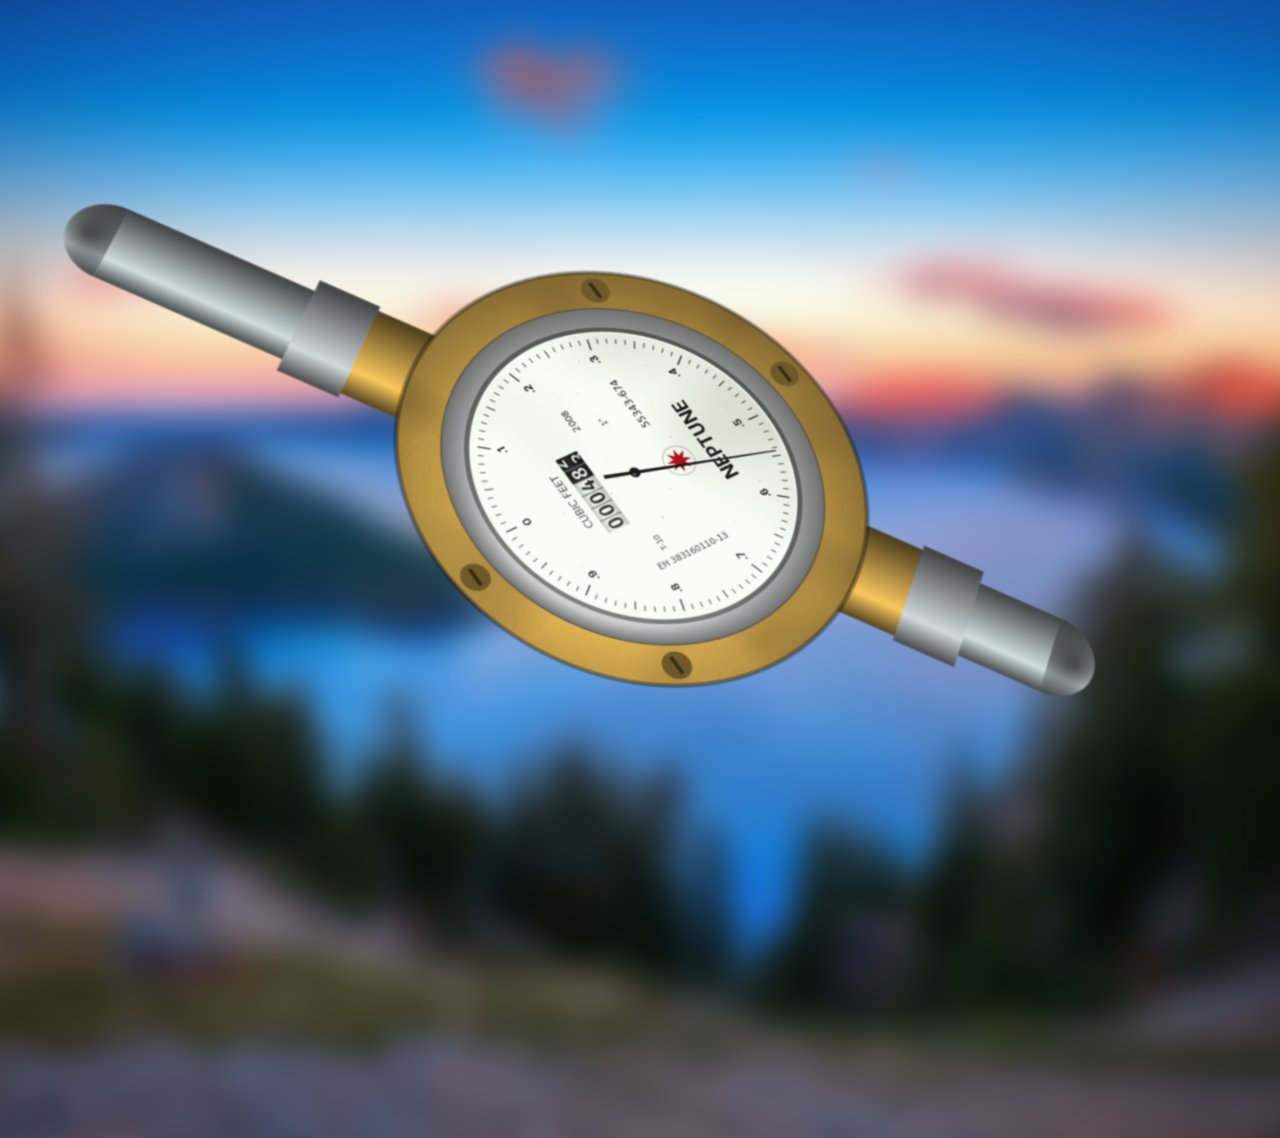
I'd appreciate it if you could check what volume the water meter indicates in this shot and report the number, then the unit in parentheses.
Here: 482.54 (ft³)
